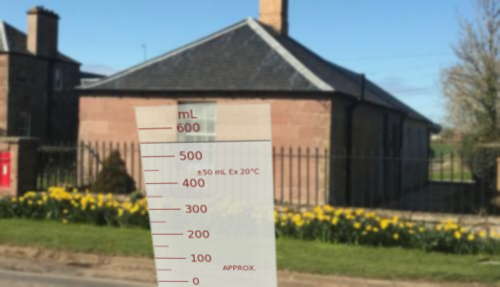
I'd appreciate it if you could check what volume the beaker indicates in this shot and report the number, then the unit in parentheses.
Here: 550 (mL)
